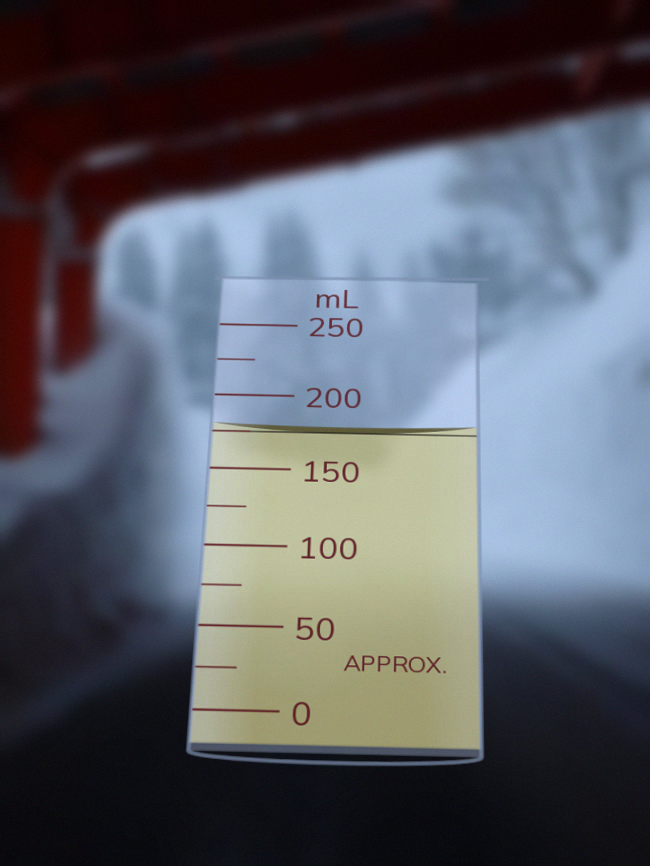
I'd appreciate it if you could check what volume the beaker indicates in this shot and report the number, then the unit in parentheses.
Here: 175 (mL)
